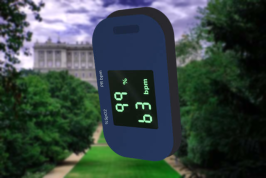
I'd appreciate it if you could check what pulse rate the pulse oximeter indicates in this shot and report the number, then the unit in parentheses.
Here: 63 (bpm)
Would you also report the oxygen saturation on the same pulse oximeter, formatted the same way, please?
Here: 99 (%)
